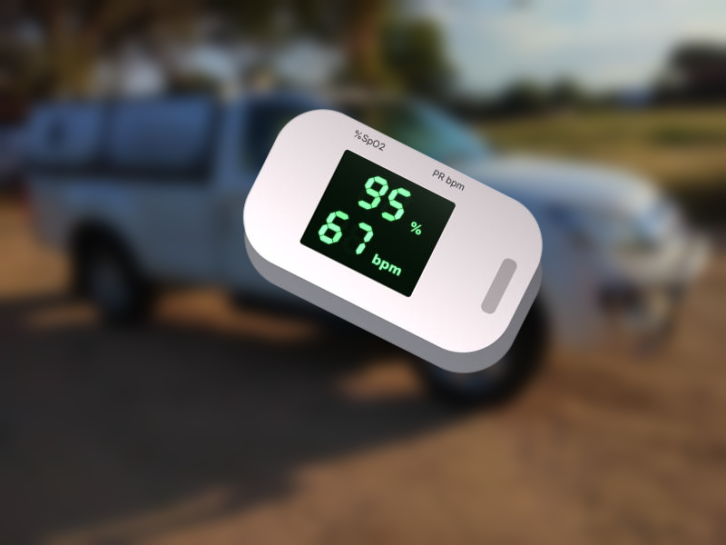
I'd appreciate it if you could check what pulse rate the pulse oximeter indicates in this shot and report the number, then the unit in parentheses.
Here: 67 (bpm)
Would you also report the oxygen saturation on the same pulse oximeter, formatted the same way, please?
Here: 95 (%)
